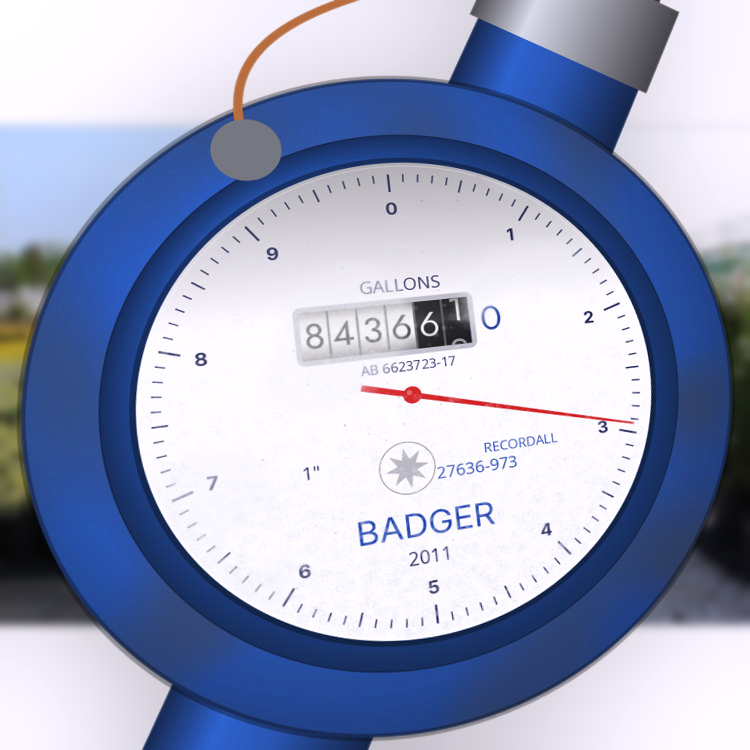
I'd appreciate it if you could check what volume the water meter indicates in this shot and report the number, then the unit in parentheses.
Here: 8436612.9 (gal)
